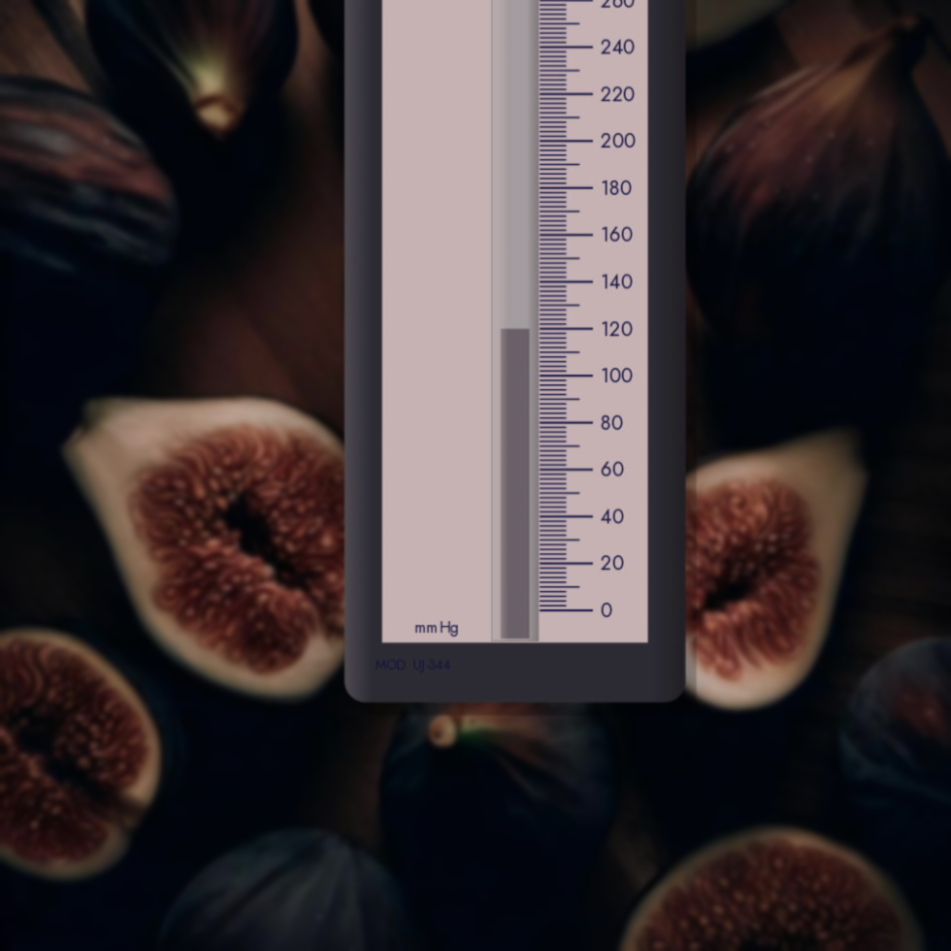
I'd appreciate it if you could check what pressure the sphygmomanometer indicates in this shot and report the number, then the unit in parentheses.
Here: 120 (mmHg)
